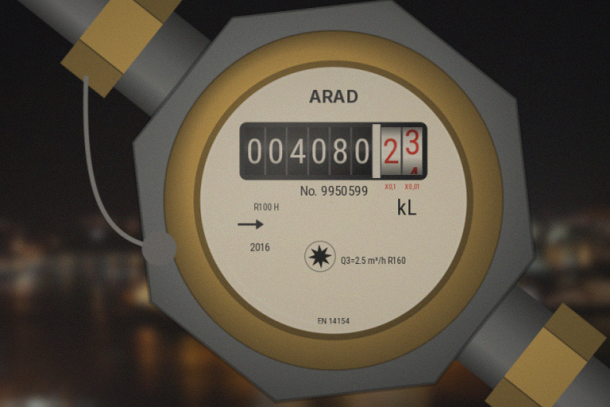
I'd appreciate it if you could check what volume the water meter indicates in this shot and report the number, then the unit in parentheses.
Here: 4080.23 (kL)
